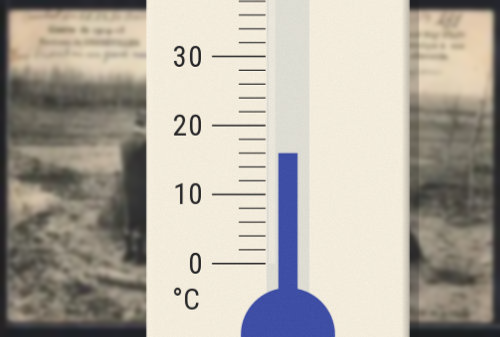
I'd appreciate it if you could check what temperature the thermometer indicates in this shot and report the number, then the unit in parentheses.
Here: 16 (°C)
